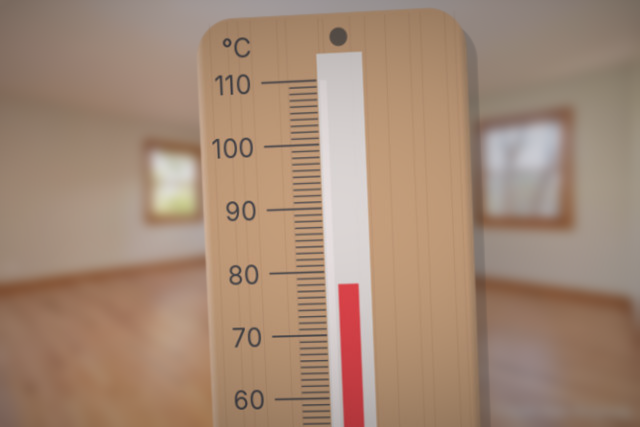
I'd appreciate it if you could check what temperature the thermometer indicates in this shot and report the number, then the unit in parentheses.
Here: 78 (°C)
